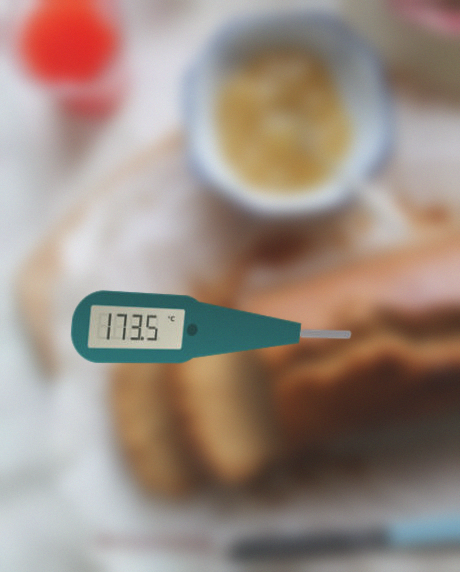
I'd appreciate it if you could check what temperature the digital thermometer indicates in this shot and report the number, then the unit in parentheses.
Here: 173.5 (°C)
